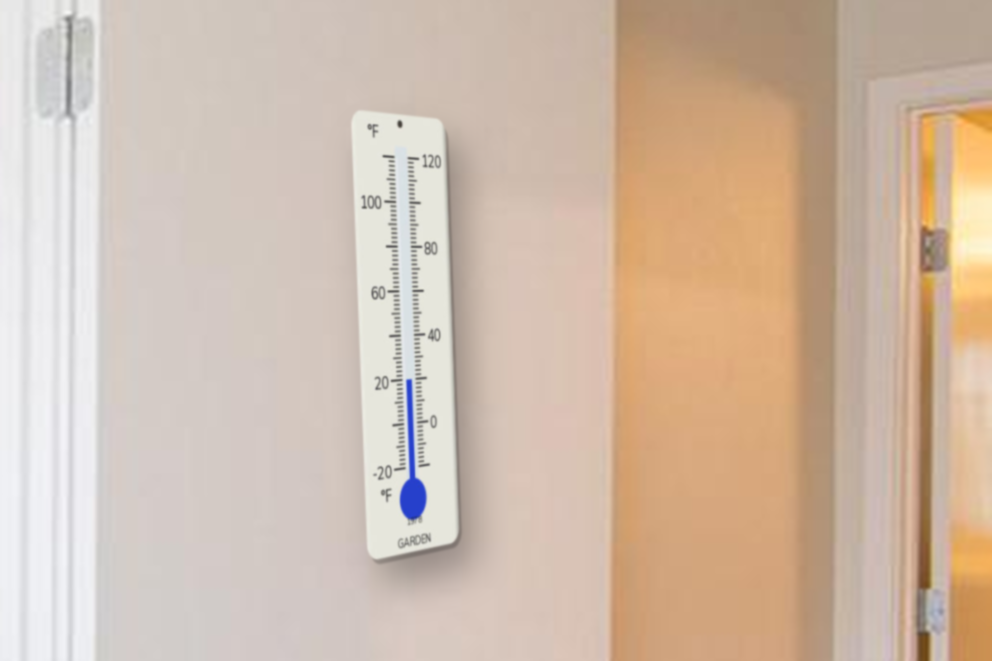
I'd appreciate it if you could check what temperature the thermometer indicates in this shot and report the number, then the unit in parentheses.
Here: 20 (°F)
